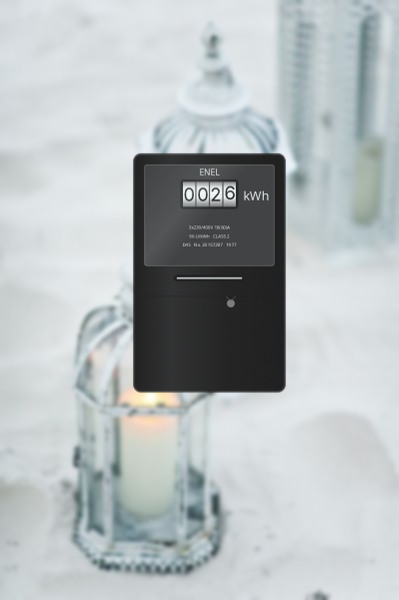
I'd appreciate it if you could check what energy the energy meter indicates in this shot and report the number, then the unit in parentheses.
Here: 26 (kWh)
